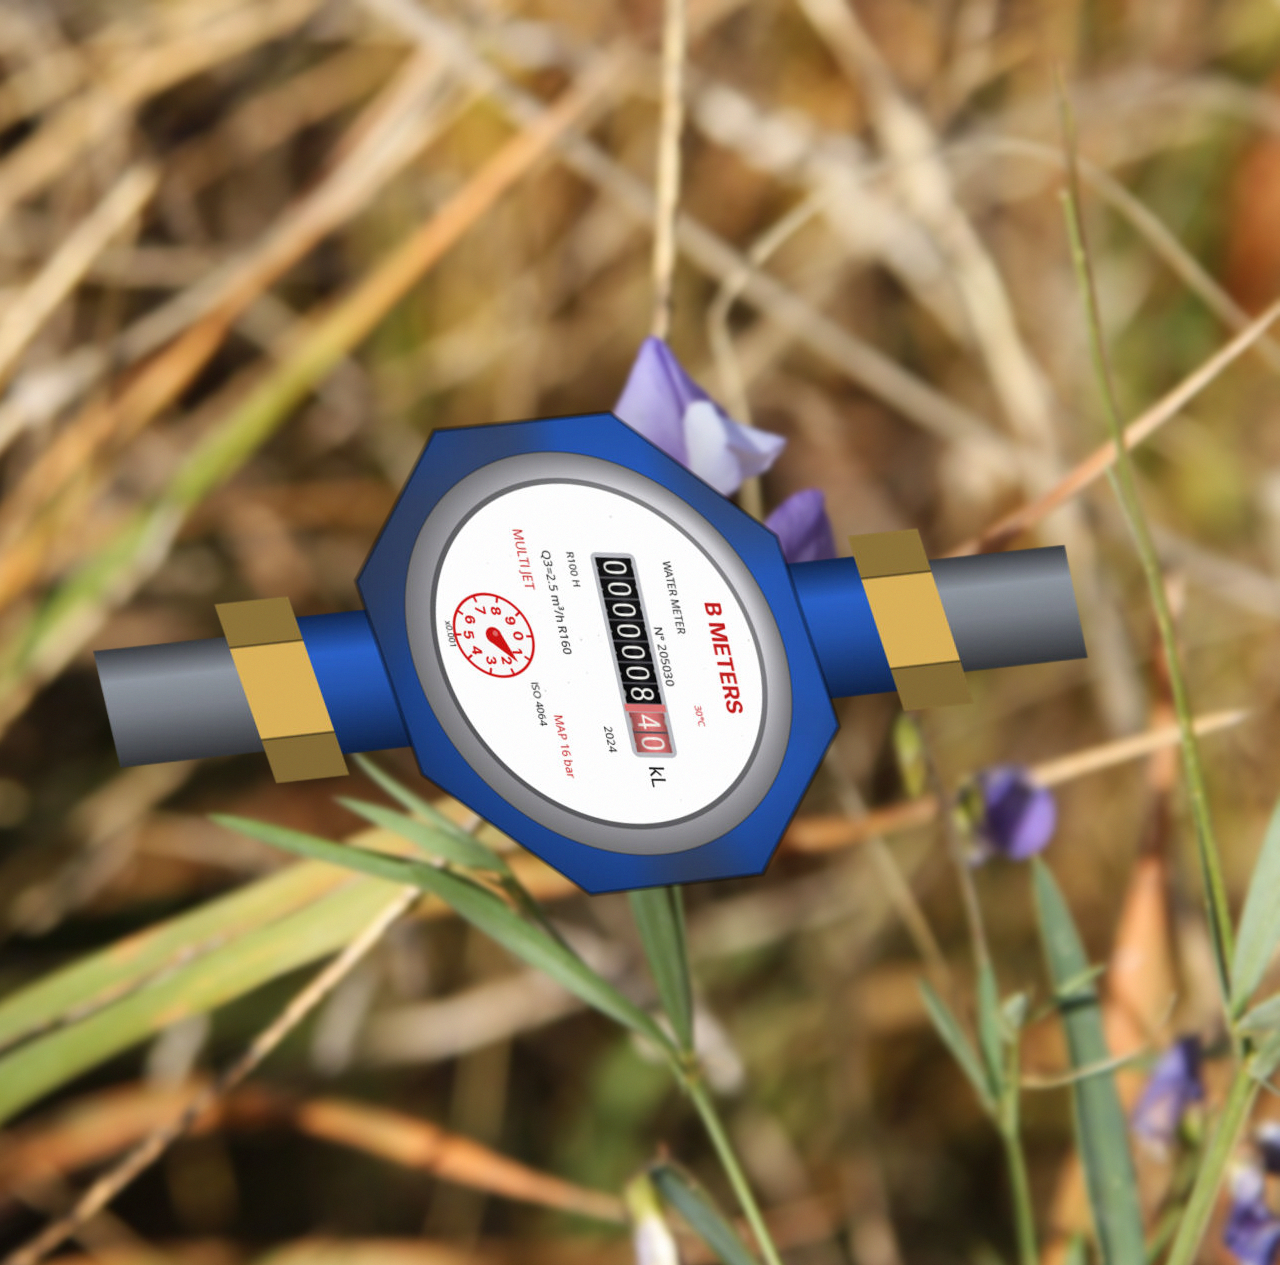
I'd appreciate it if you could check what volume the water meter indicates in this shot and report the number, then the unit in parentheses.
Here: 8.401 (kL)
